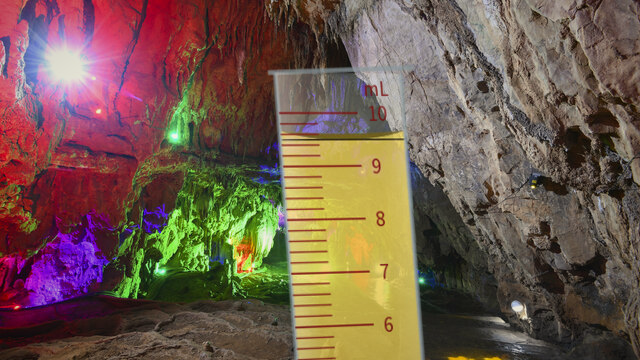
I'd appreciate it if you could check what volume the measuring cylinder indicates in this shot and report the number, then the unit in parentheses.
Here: 9.5 (mL)
